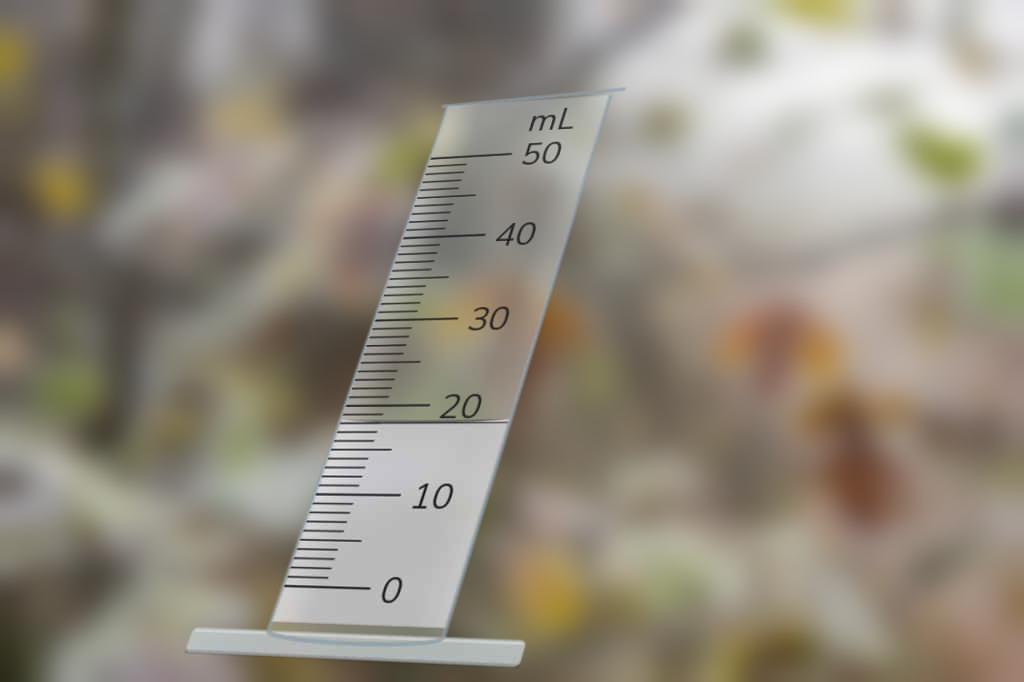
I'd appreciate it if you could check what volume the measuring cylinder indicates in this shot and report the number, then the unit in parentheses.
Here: 18 (mL)
